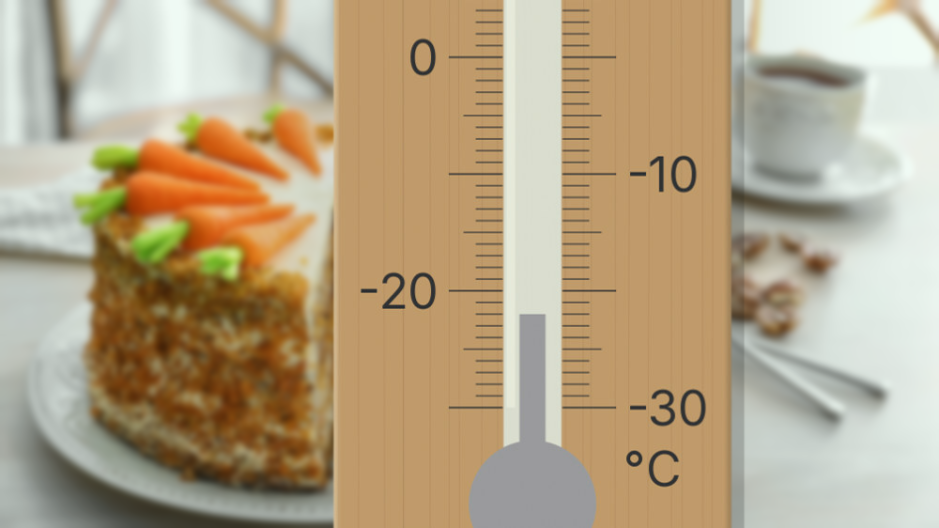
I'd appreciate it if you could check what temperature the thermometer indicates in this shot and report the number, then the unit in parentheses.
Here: -22 (°C)
